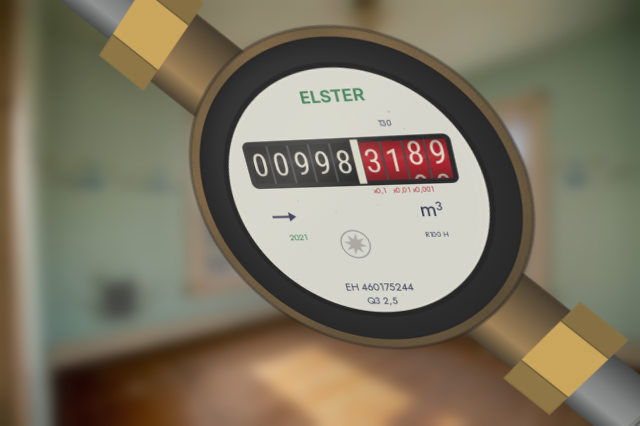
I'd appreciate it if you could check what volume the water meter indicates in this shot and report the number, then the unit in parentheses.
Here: 998.3189 (m³)
